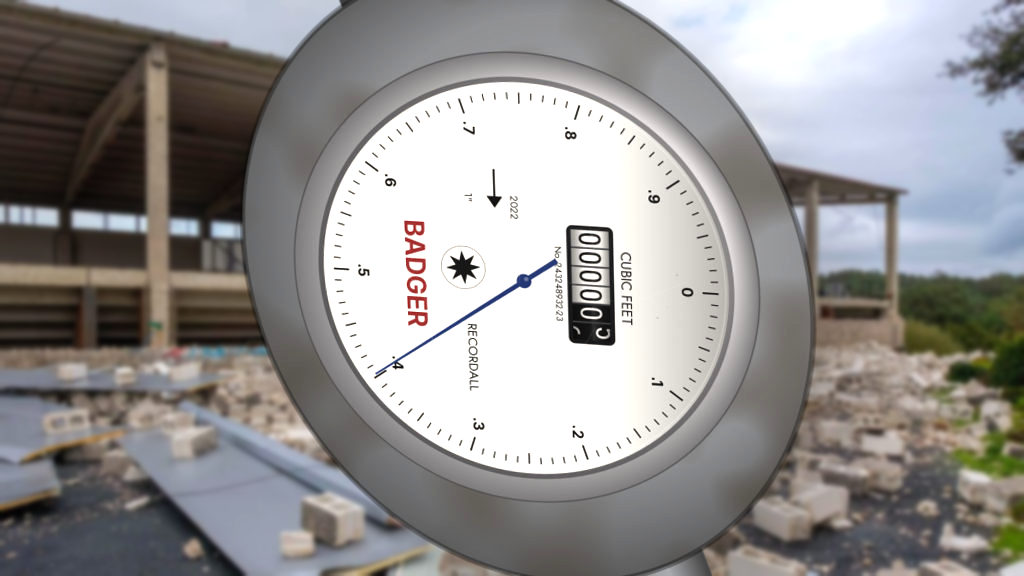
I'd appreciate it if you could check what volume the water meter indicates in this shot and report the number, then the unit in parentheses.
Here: 5.40 (ft³)
